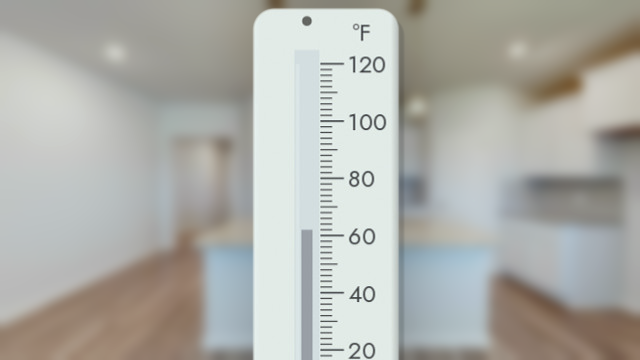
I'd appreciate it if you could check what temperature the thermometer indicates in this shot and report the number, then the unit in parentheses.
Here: 62 (°F)
